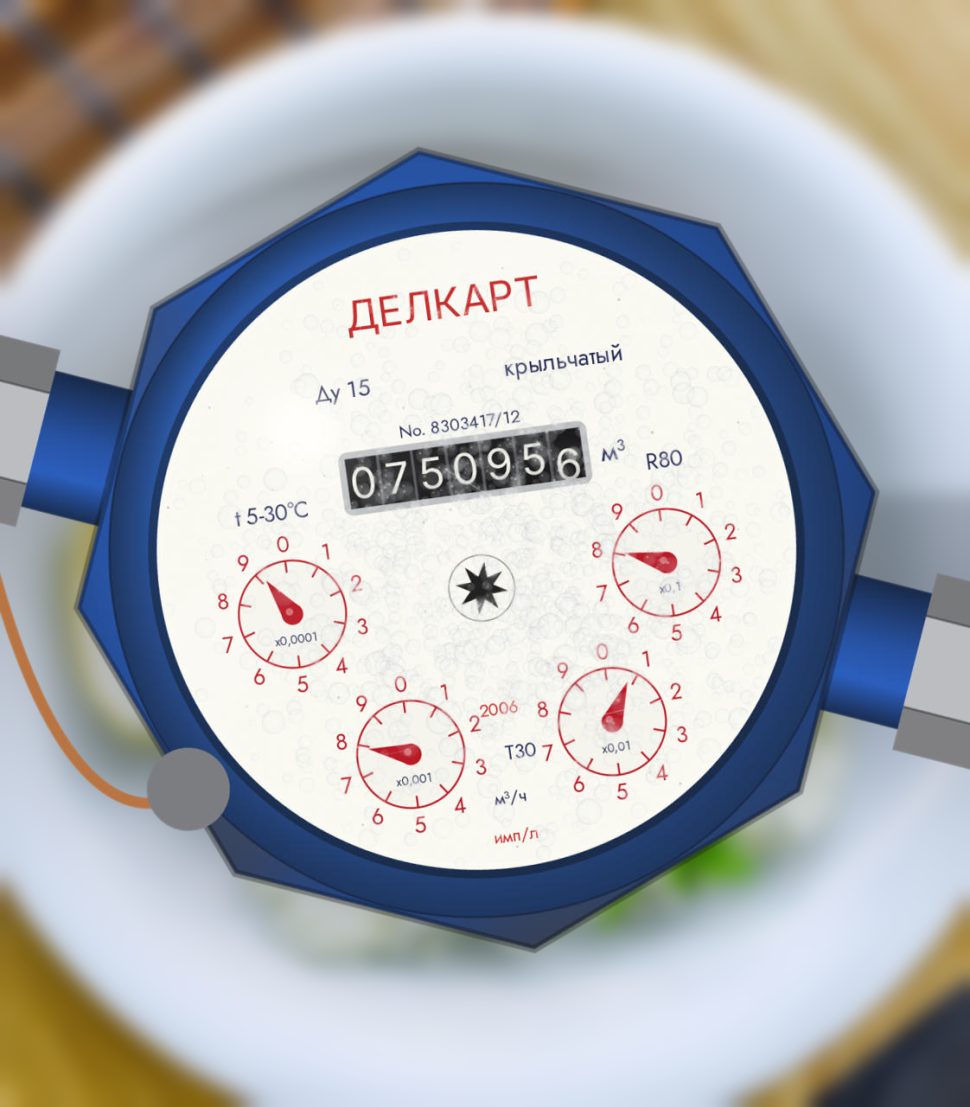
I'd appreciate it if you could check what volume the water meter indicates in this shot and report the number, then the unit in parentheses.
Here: 750955.8079 (m³)
